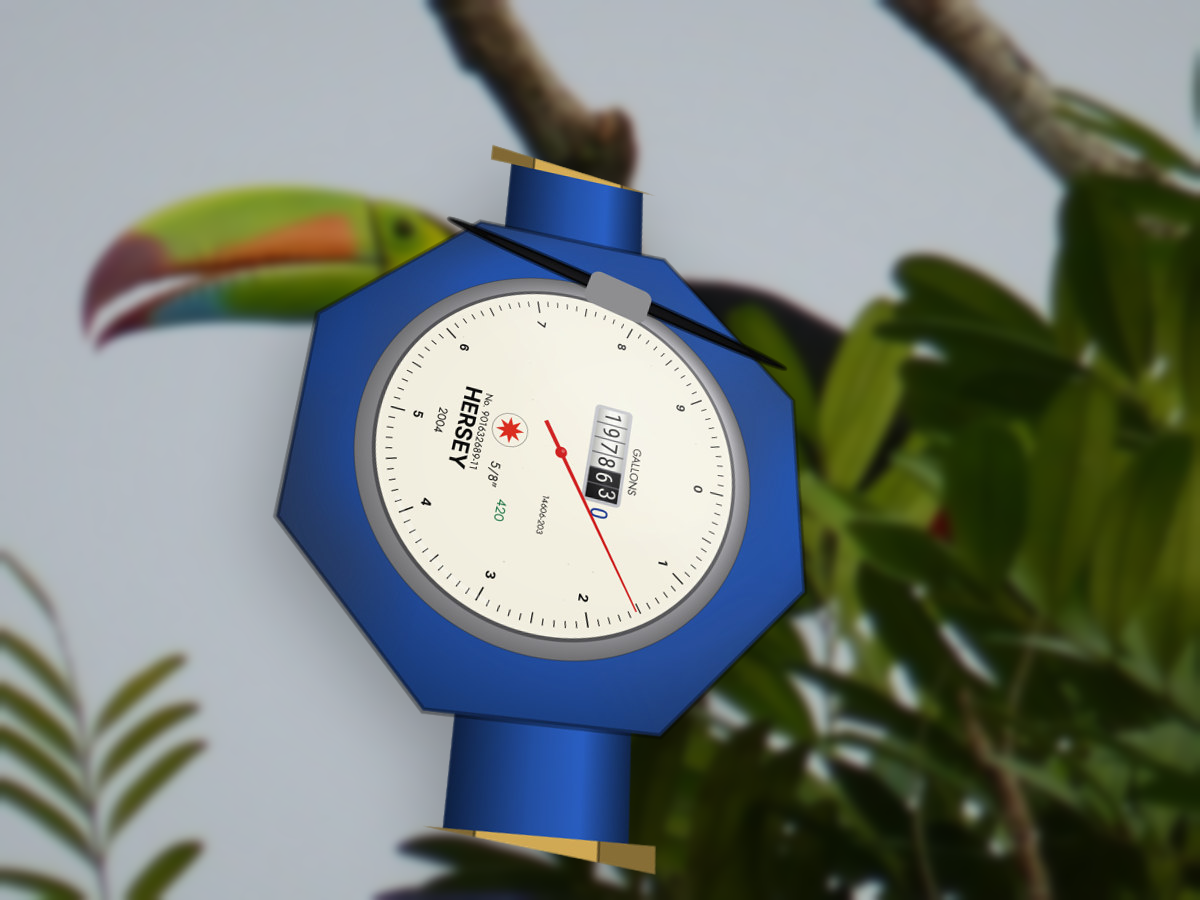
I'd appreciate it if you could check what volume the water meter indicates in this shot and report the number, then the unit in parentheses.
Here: 1978631.5 (gal)
